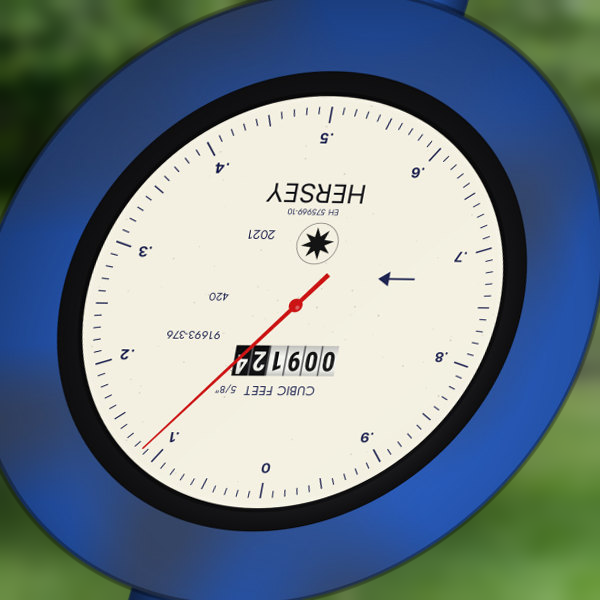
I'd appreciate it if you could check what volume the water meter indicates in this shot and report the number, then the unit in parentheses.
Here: 9124.11 (ft³)
